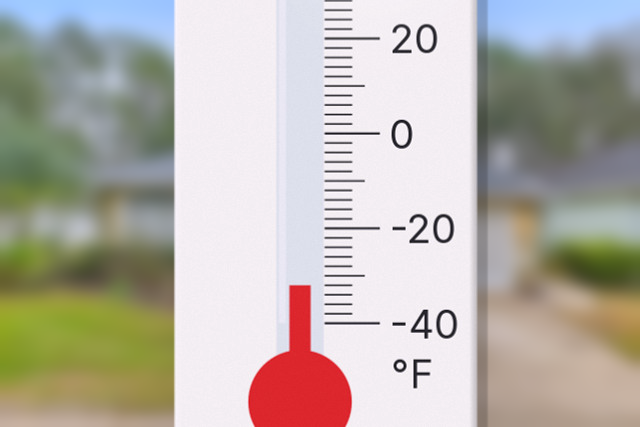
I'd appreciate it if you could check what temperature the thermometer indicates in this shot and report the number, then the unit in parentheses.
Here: -32 (°F)
